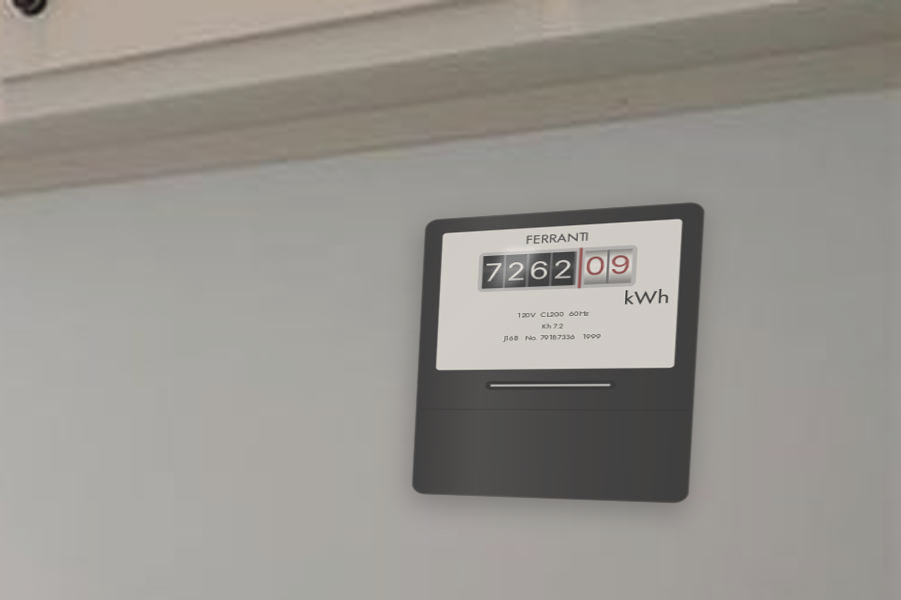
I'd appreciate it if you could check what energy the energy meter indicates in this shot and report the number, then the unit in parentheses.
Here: 7262.09 (kWh)
